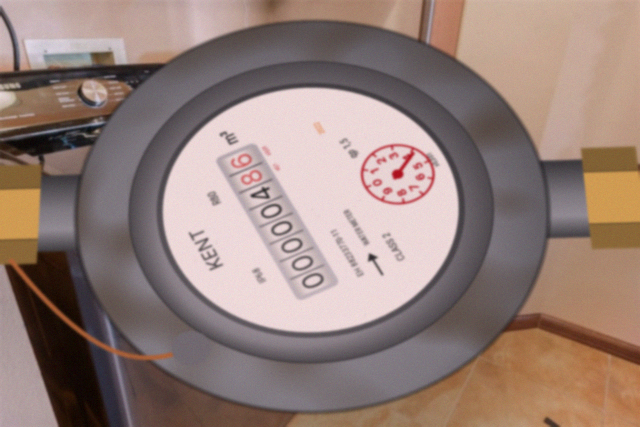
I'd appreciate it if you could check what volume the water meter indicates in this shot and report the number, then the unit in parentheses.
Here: 4.864 (m³)
